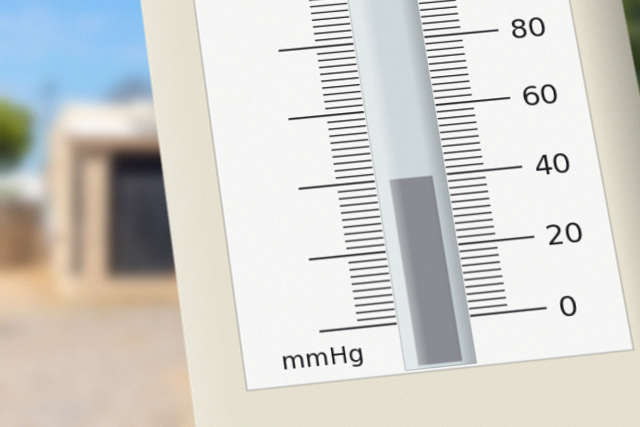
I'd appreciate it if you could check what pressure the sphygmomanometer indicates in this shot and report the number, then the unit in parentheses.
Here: 40 (mmHg)
